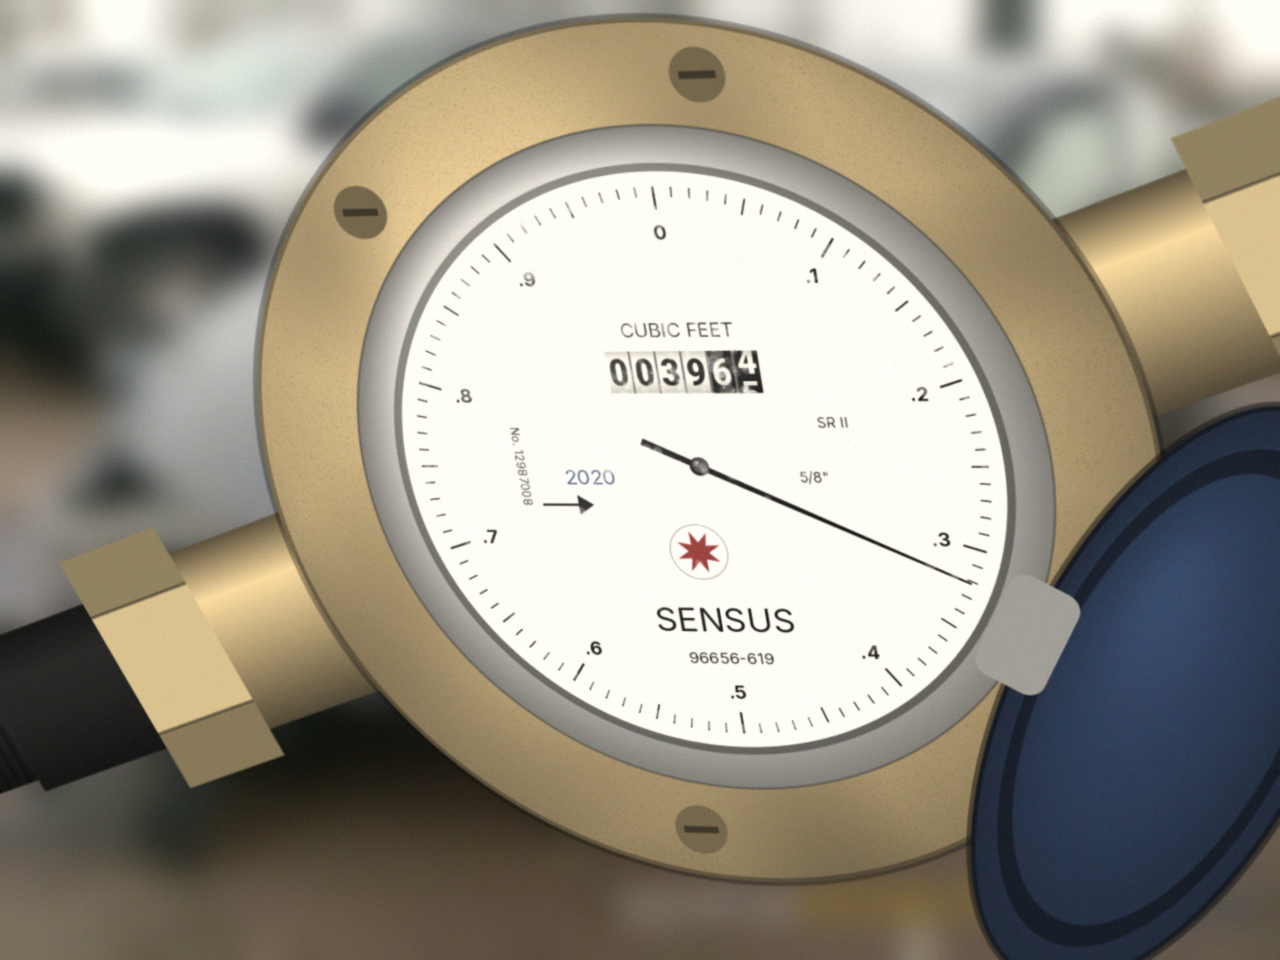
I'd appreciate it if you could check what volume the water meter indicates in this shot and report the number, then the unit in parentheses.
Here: 3964.32 (ft³)
